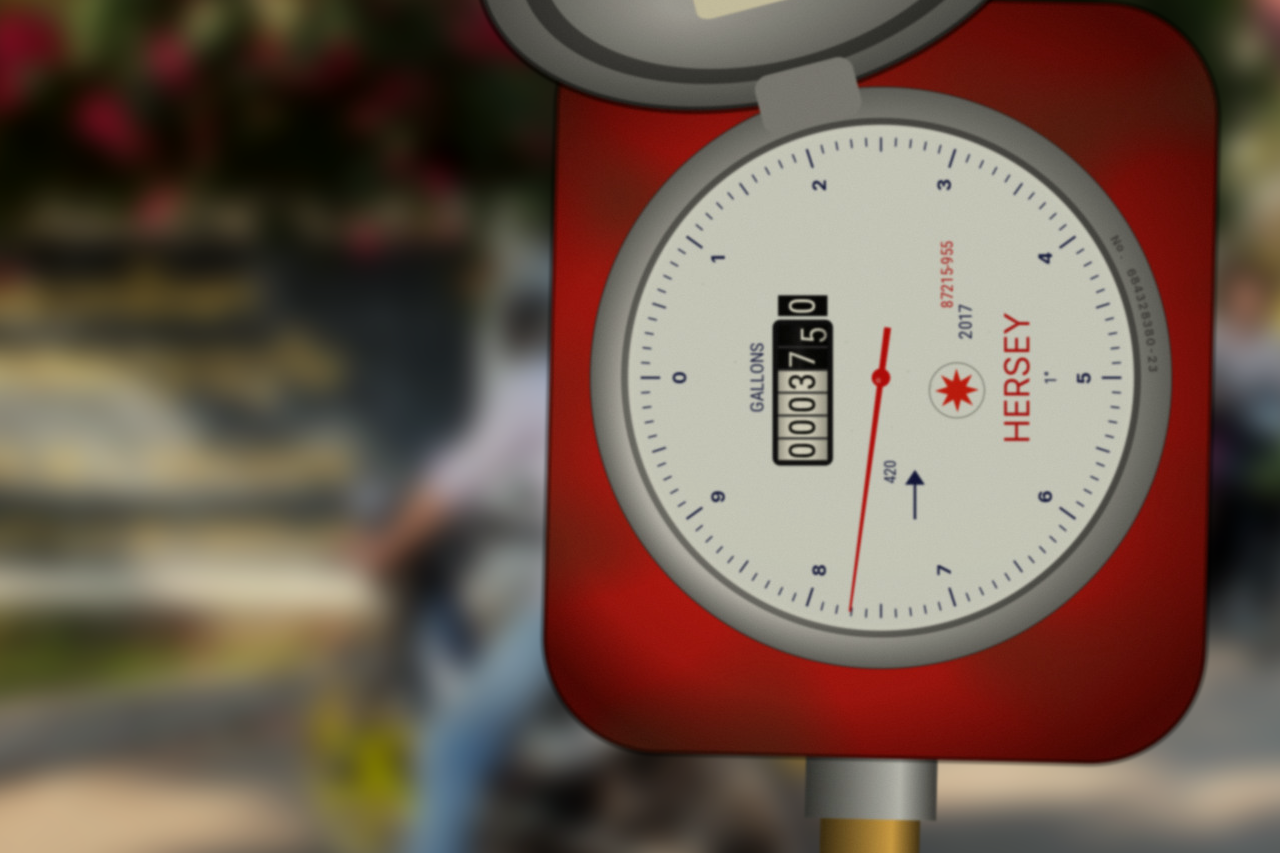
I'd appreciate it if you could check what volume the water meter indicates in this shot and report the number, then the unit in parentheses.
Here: 3747.7 (gal)
